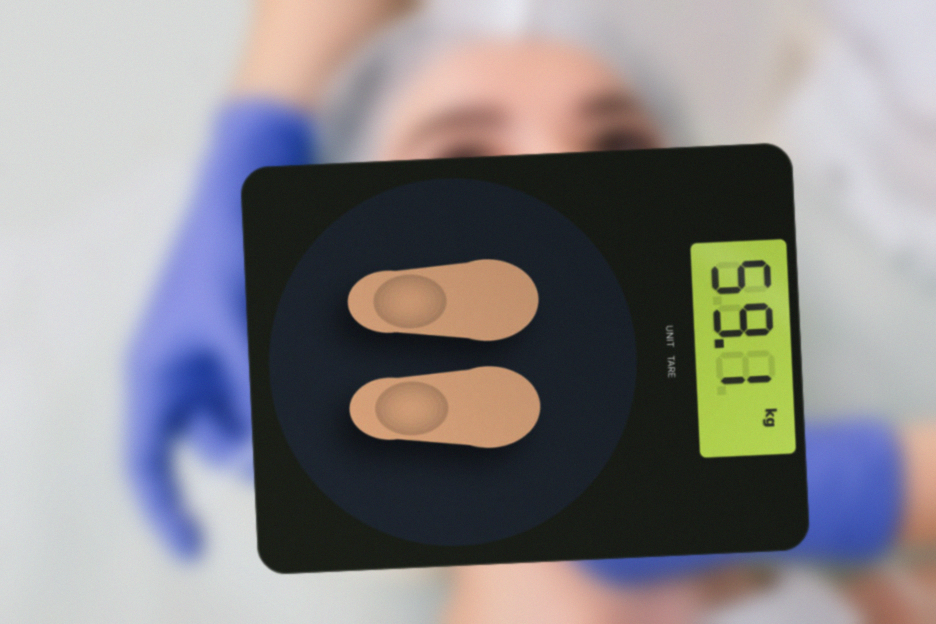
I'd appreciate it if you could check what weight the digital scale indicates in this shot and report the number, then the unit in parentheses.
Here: 59.1 (kg)
